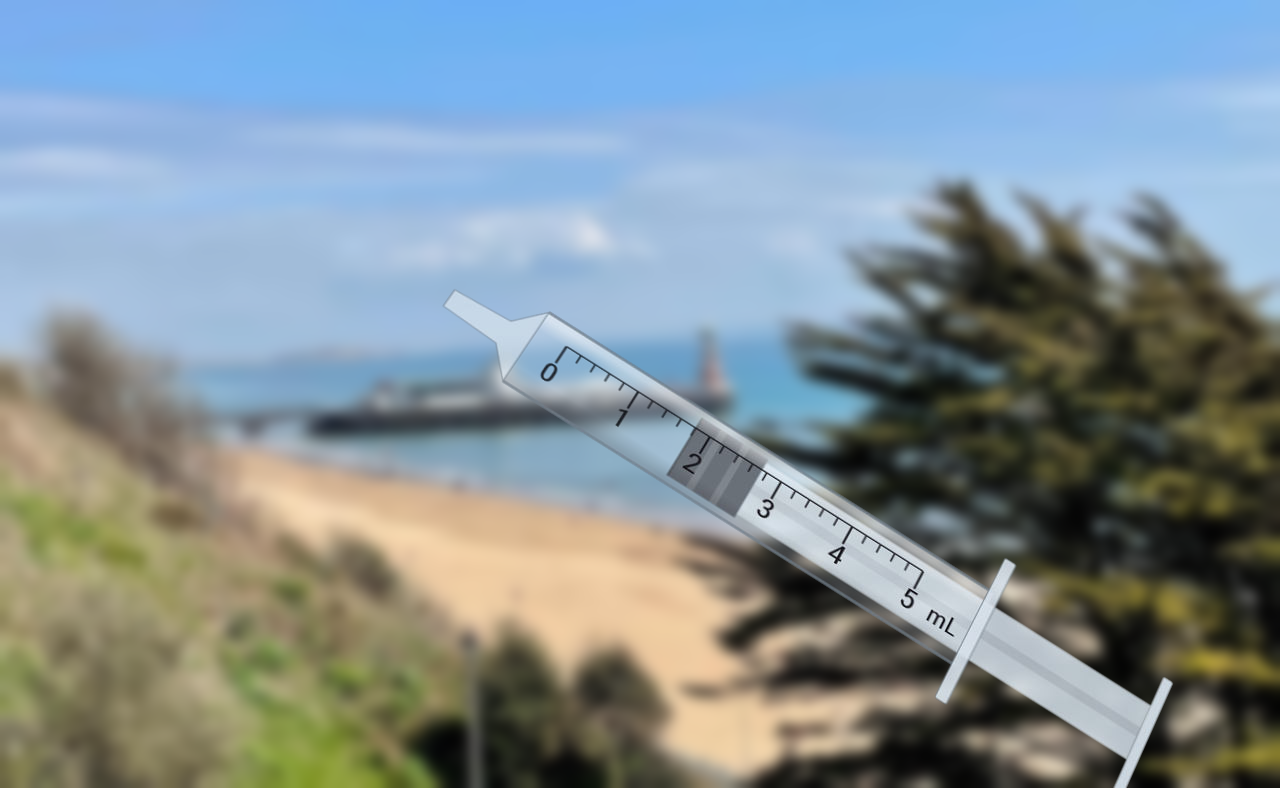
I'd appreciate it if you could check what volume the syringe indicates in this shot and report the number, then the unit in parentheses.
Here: 1.8 (mL)
